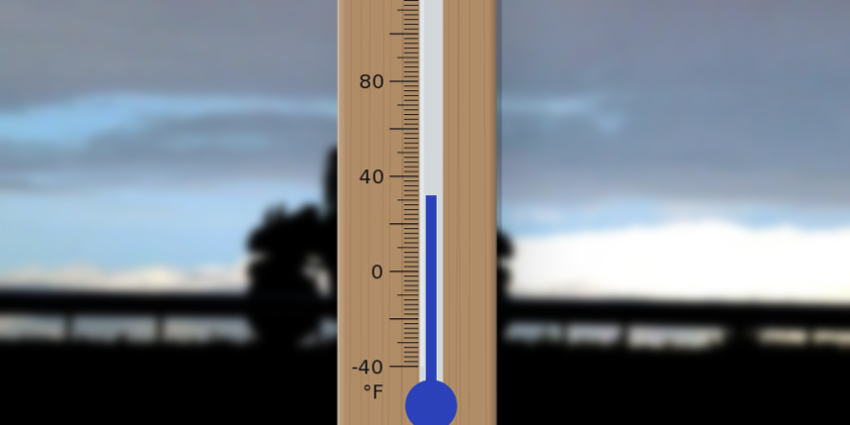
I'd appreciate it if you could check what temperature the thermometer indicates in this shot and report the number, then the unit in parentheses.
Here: 32 (°F)
